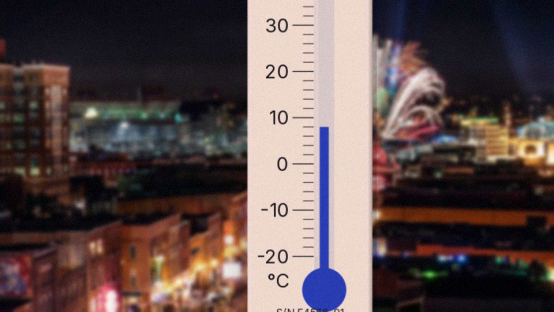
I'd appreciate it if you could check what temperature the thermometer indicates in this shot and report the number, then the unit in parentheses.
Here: 8 (°C)
